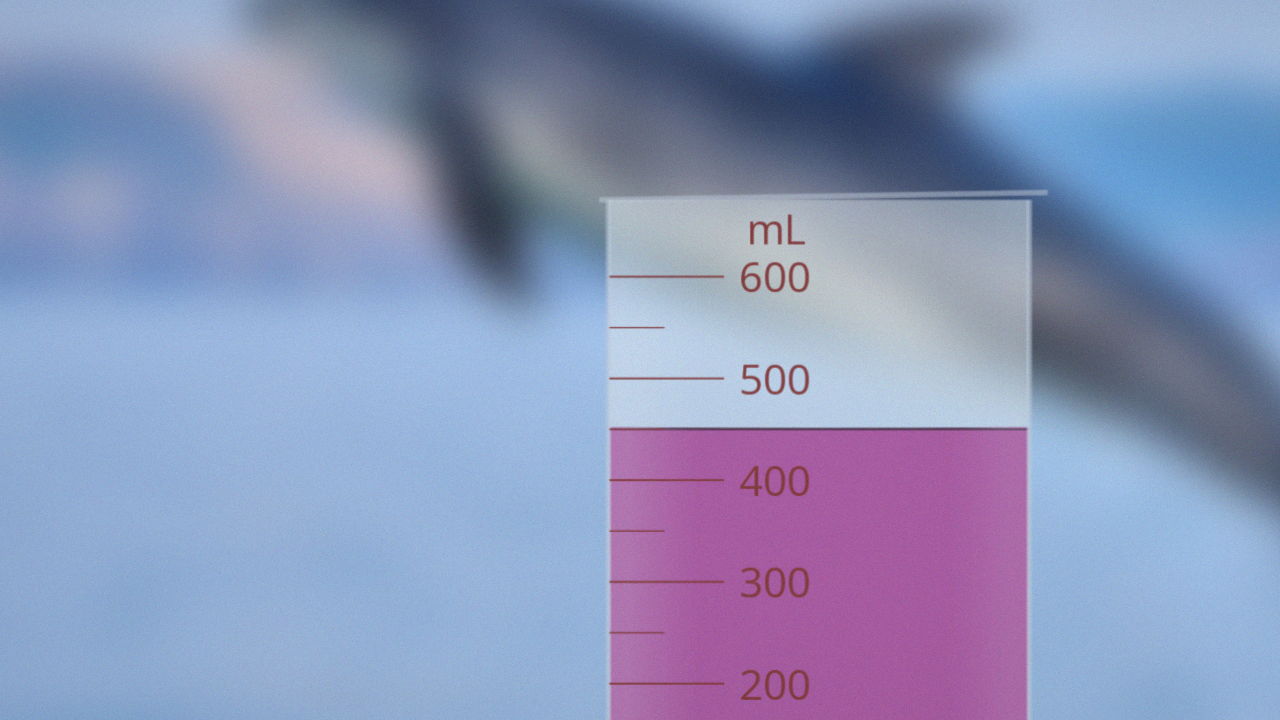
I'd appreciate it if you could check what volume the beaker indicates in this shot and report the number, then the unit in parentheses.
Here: 450 (mL)
